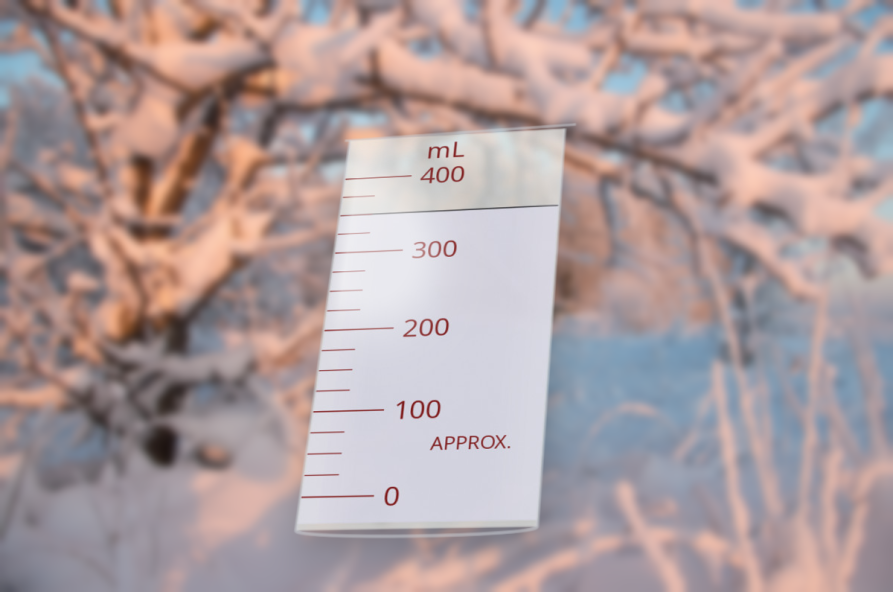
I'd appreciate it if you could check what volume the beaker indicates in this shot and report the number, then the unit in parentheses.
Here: 350 (mL)
